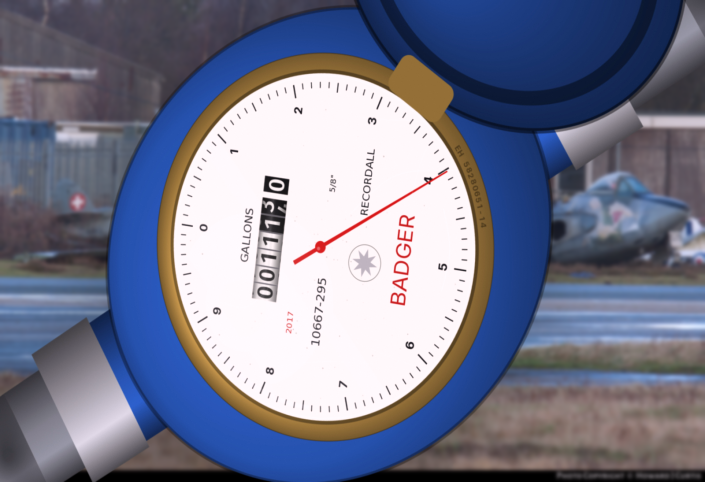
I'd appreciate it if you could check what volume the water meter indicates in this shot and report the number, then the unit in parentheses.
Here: 11134.0 (gal)
